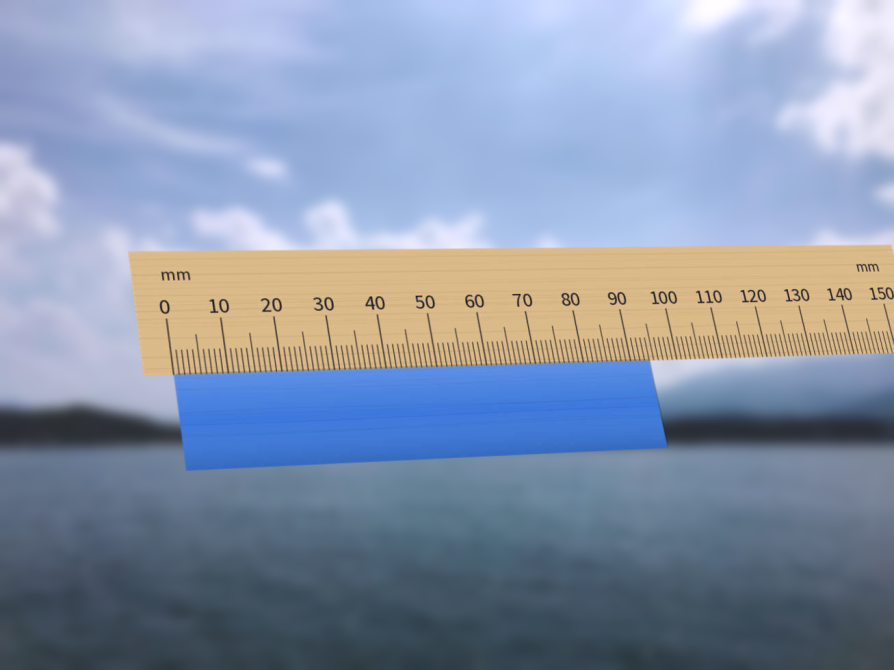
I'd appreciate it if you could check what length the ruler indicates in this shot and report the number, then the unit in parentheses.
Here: 94 (mm)
